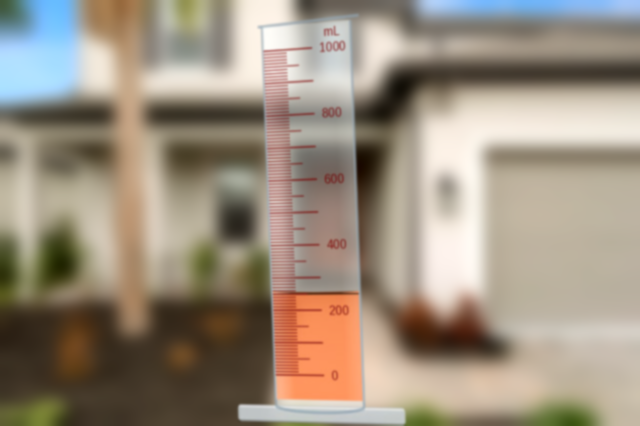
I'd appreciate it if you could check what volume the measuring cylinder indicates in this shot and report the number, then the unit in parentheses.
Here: 250 (mL)
